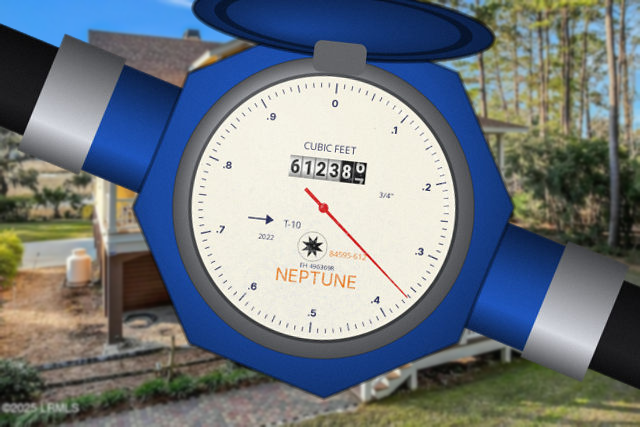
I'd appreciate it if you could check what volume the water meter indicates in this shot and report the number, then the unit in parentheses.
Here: 612386.36 (ft³)
